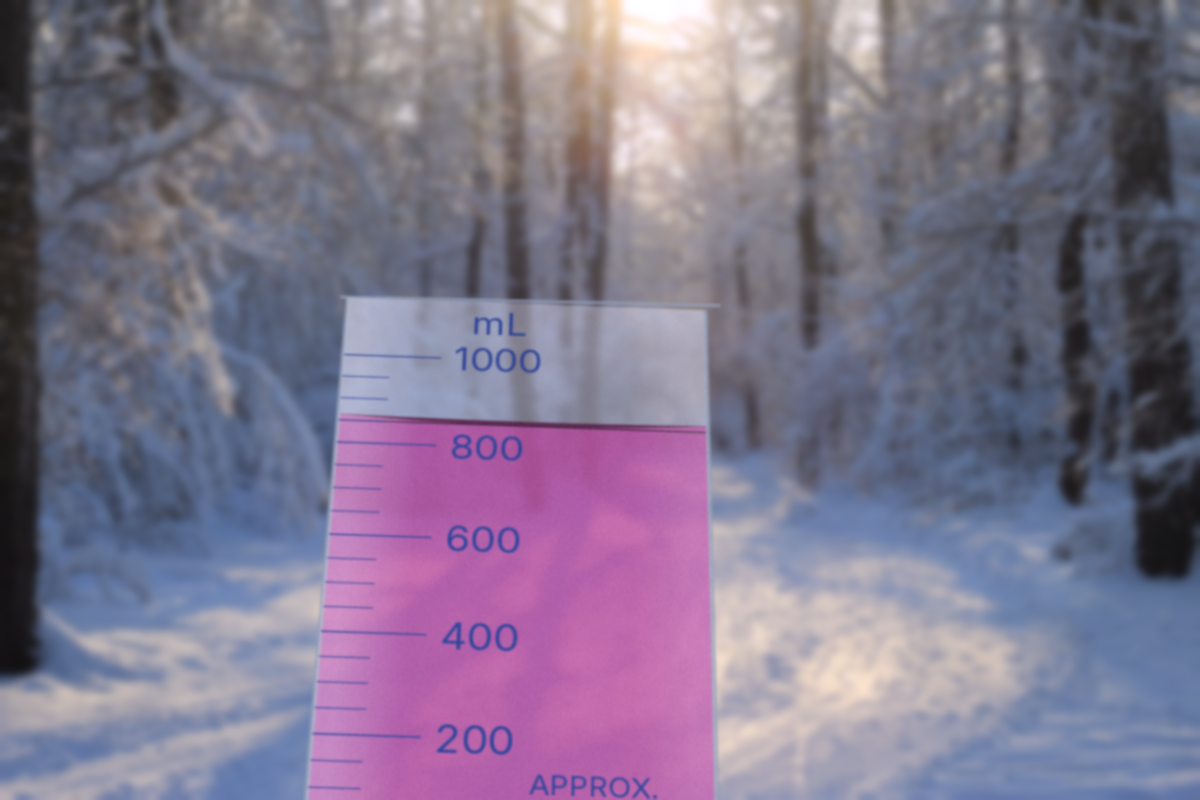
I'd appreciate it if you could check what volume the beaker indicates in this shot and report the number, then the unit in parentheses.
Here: 850 (mL)
